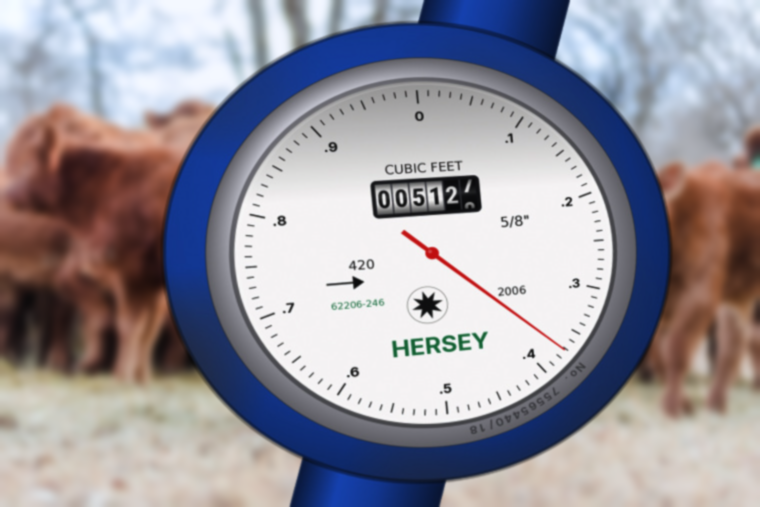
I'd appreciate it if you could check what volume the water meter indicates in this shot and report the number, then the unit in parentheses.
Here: 5127.37 (ft³)
